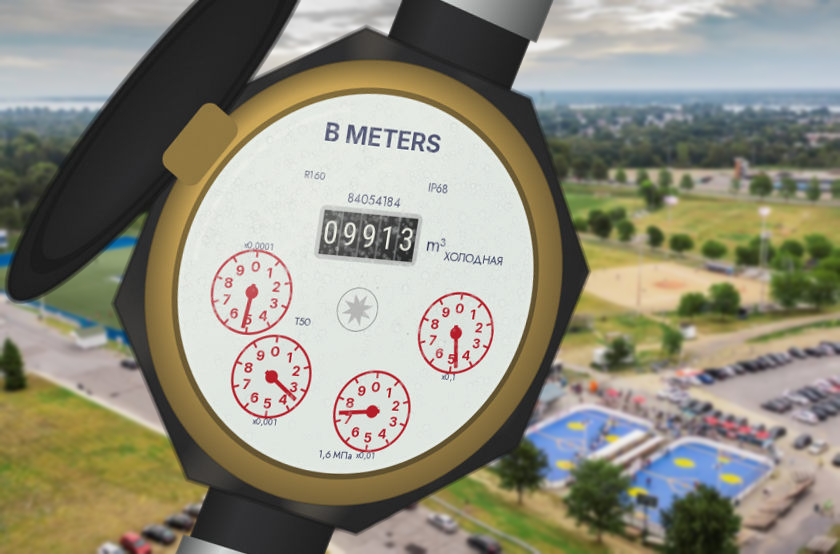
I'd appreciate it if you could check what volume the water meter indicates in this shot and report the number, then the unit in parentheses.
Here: 9913.4735 (m³)
